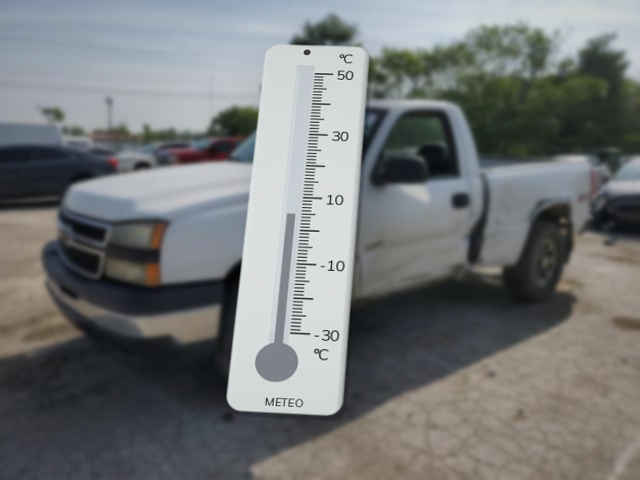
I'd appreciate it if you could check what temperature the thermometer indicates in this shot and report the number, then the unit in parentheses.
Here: 5 (°C)
